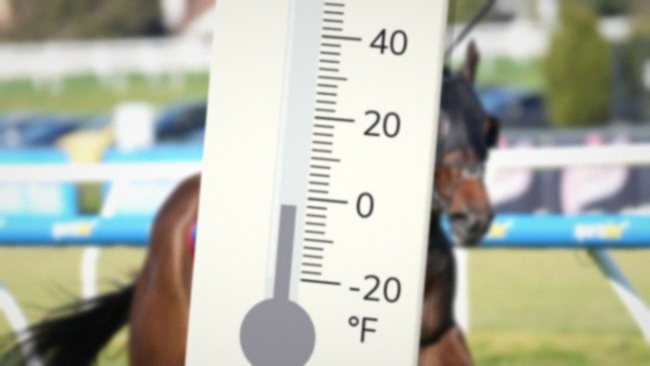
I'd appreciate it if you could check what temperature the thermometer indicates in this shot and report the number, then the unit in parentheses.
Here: -2 (°F)
